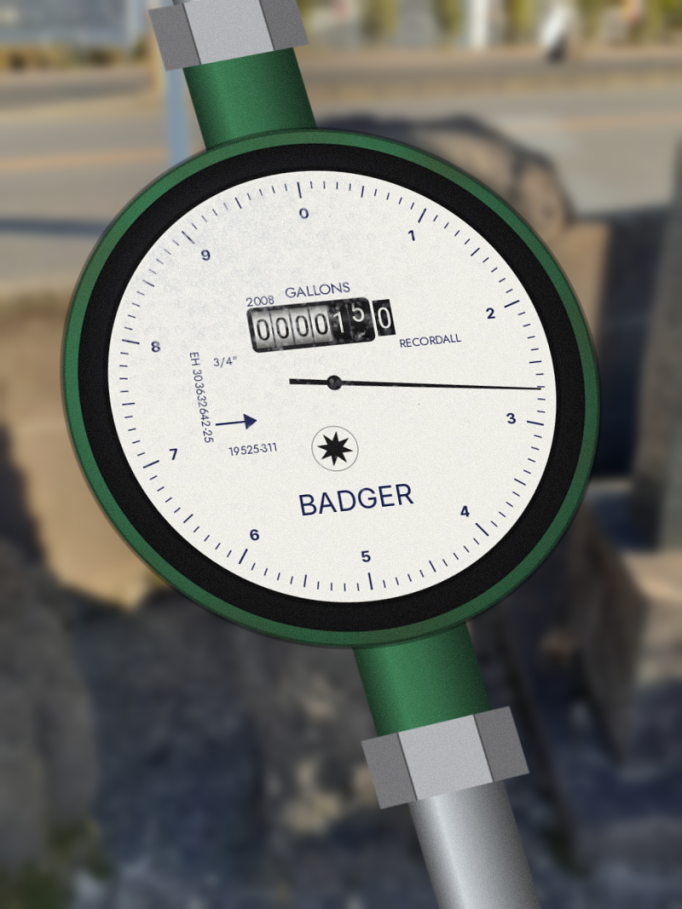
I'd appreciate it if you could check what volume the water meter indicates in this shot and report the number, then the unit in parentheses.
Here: 152.7 (gal)
